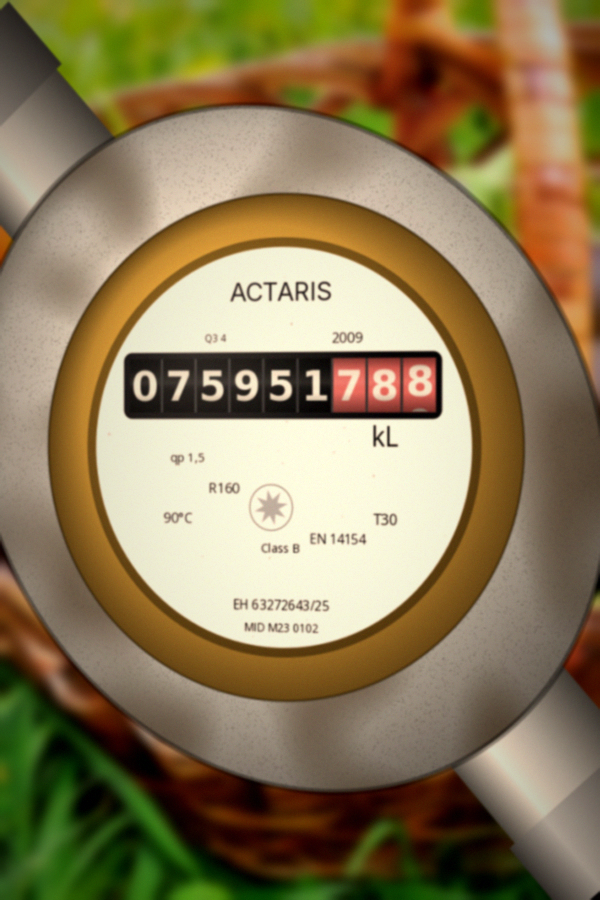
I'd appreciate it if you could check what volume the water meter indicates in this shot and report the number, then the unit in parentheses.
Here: 75951.788 (kL)
